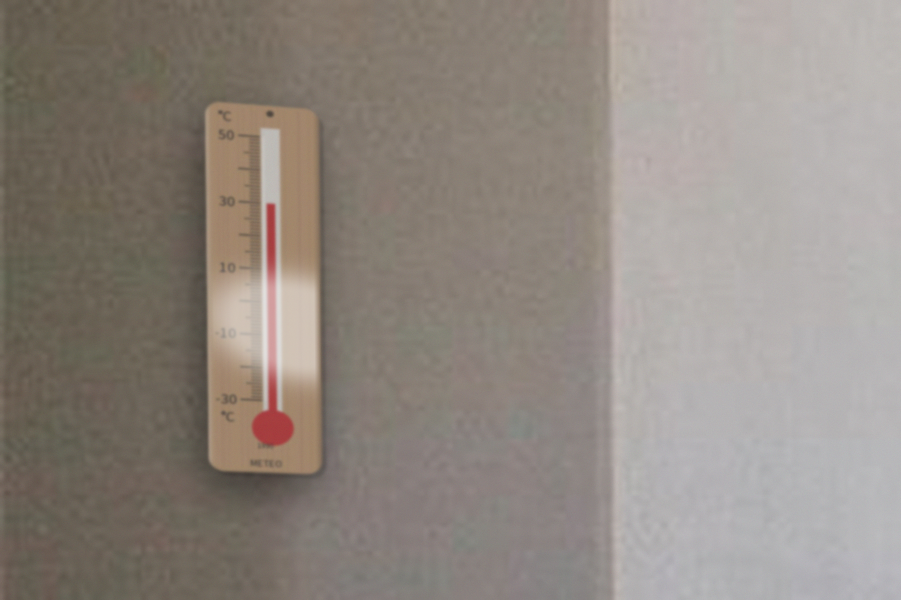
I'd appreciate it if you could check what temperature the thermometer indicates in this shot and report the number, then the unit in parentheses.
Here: 30 (°C)
